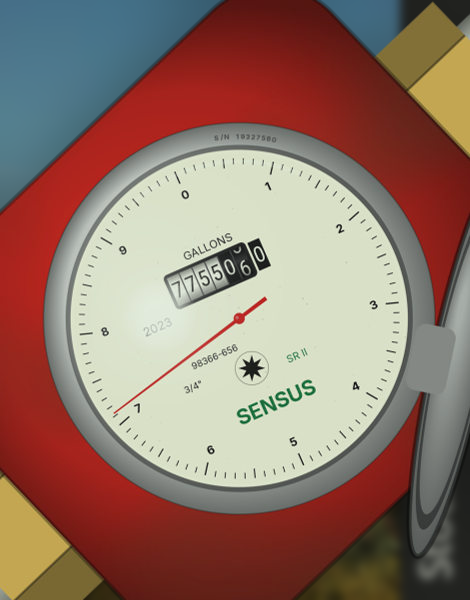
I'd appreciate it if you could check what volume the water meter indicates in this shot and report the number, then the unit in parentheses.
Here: 7755057.1 (gal)
